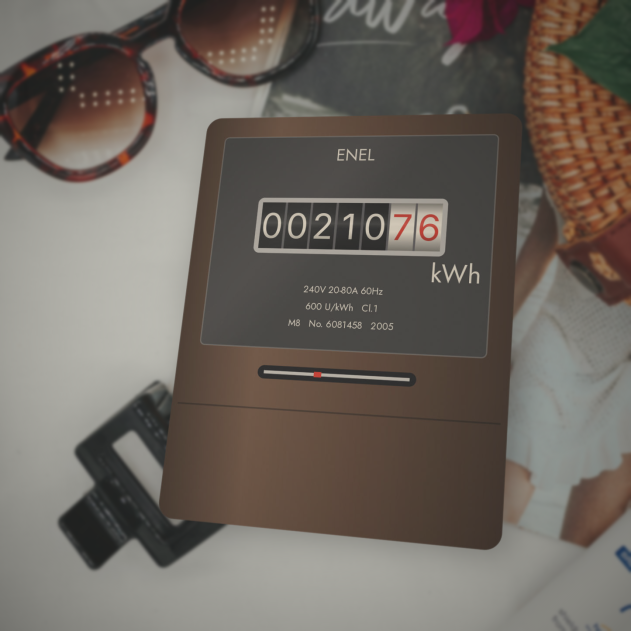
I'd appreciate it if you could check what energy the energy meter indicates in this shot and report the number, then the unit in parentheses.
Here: 210.76 (kWh)
